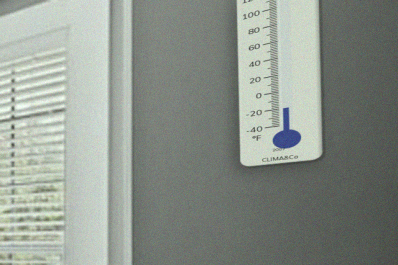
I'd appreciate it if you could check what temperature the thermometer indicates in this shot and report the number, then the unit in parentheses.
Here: -20 (°F)
